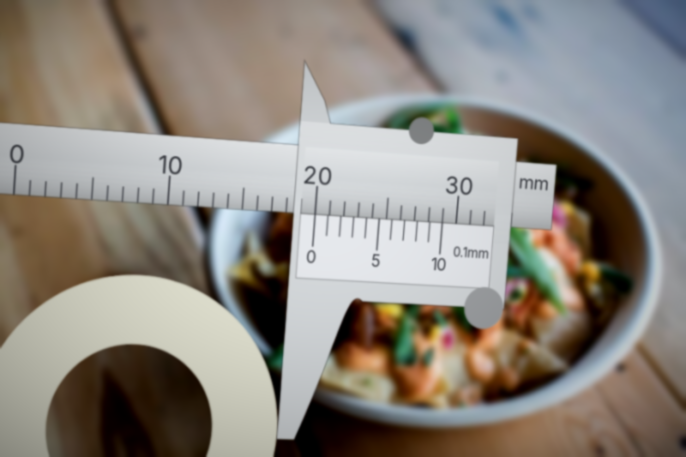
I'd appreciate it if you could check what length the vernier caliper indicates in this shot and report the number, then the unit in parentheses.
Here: 20.0 (mm)
